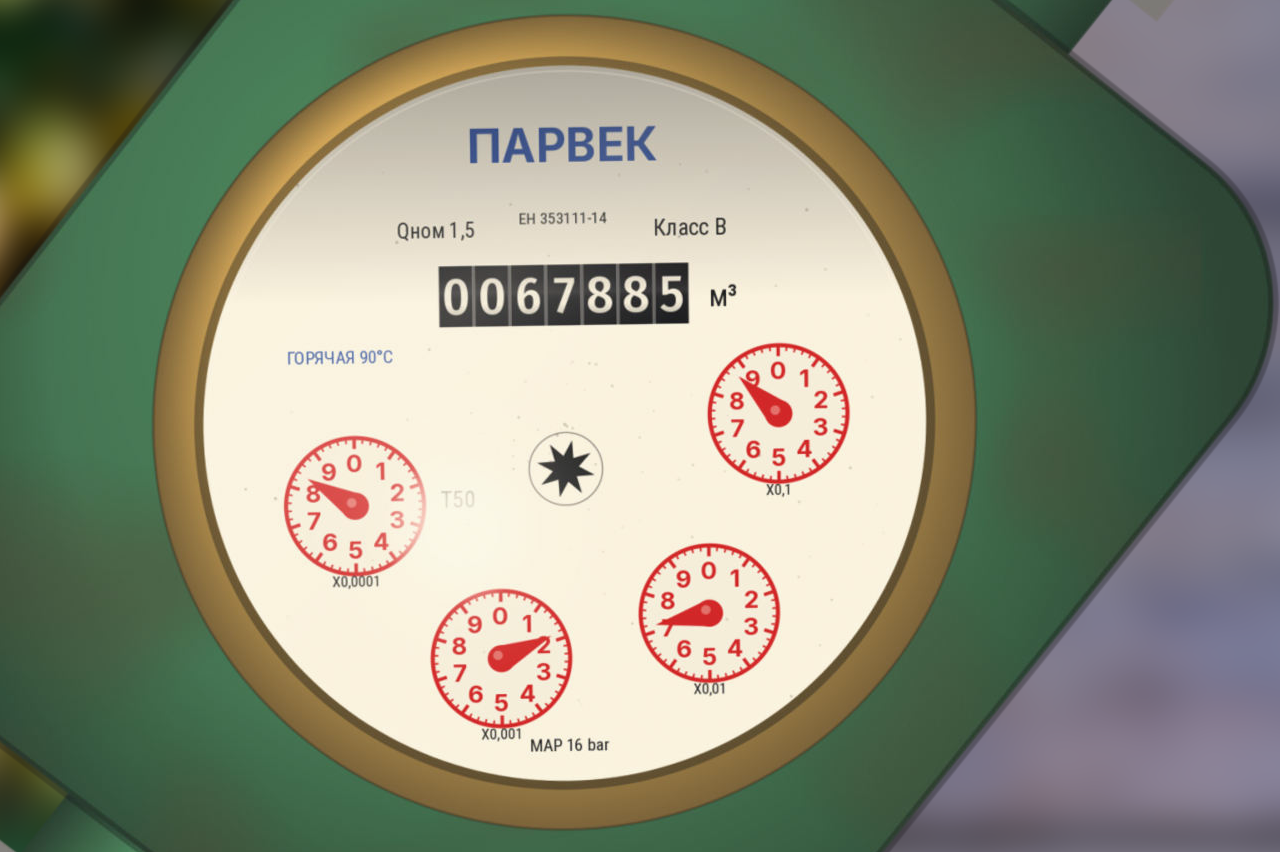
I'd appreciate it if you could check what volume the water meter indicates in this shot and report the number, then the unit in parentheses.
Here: 67885.8718 (m³)
